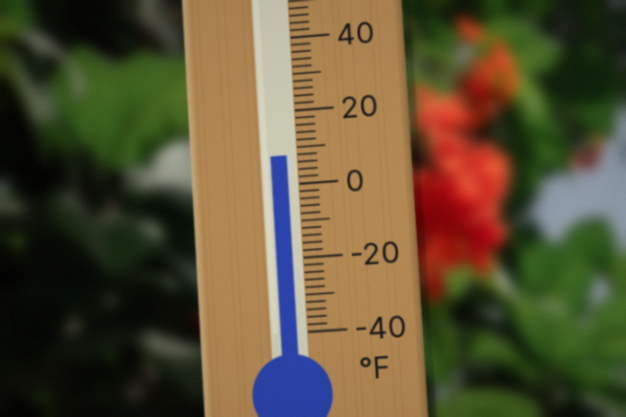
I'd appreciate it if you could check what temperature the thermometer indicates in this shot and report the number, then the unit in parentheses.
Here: 8 (°F)
